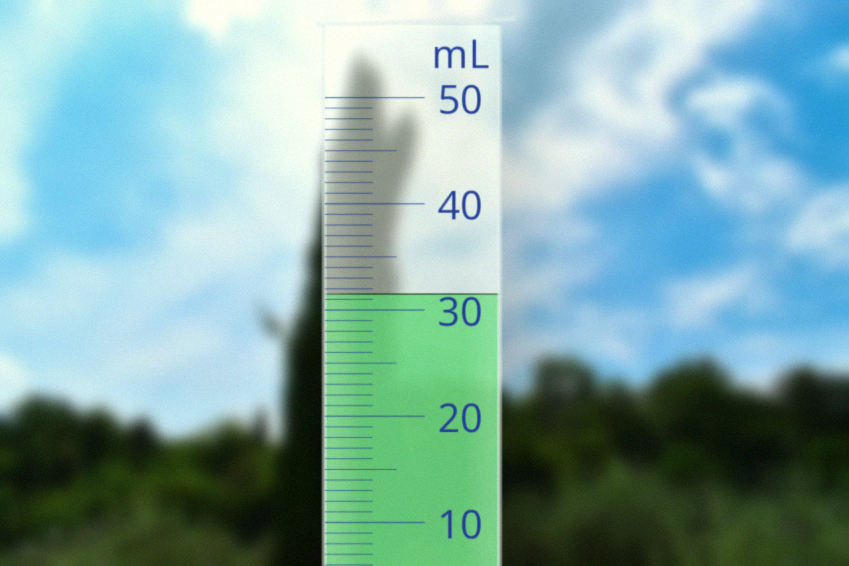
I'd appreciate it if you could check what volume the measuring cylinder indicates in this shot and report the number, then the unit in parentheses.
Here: 31.5 (mL)
